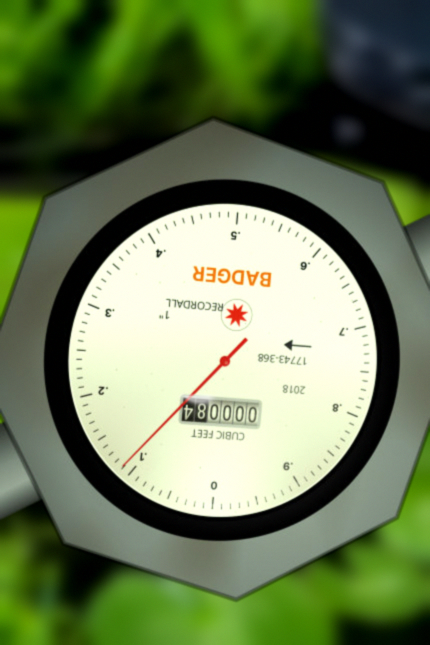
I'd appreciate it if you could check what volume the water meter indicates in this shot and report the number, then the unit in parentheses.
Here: 84.11 (ft³)
